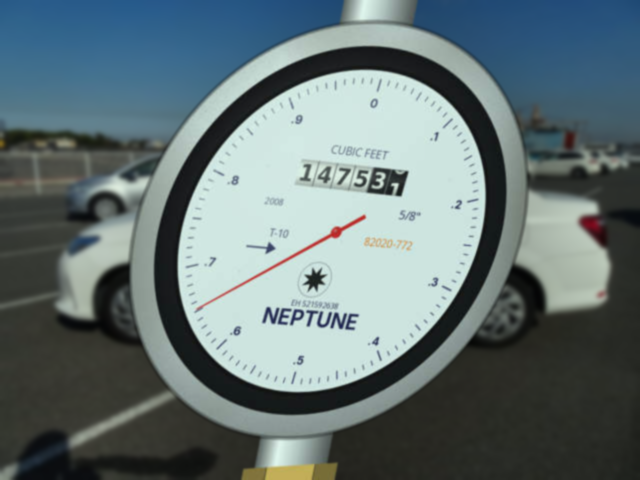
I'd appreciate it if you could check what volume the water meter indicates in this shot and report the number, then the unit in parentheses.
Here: 147530.65 (ft³)
